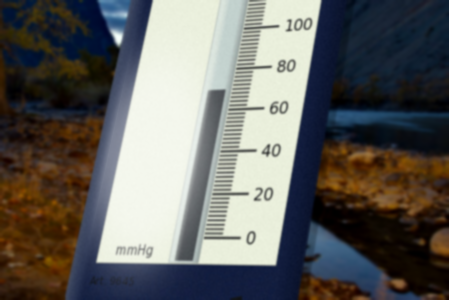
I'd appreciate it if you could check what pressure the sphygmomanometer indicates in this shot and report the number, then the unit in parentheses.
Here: 70 (mmHg)
